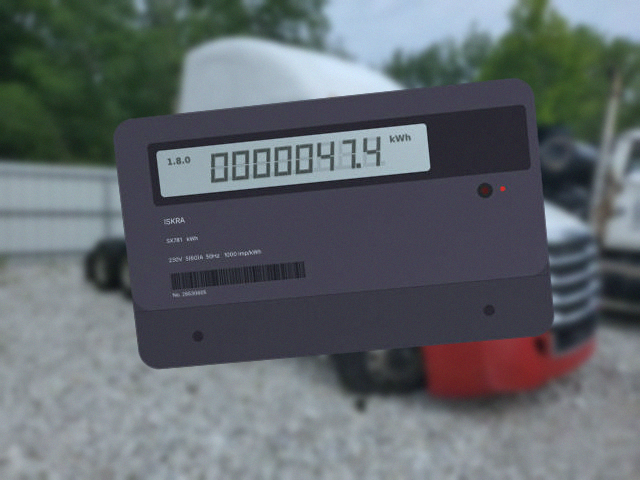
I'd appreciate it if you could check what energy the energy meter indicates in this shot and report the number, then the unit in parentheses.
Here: 47.4 (kWh)
